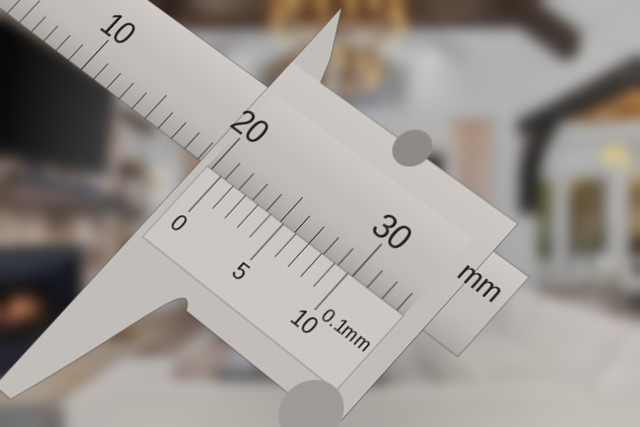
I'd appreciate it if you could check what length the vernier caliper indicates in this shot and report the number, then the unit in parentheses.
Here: 20.7 (mm)
